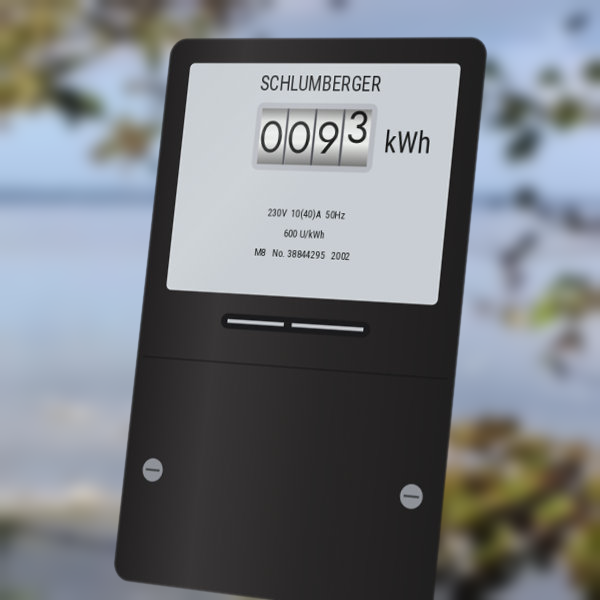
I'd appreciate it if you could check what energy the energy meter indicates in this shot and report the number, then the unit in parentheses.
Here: 93 (kWh)
